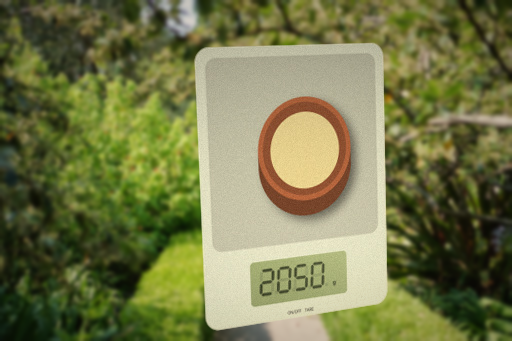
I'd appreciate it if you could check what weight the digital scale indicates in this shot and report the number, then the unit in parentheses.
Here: 2050 (g)
